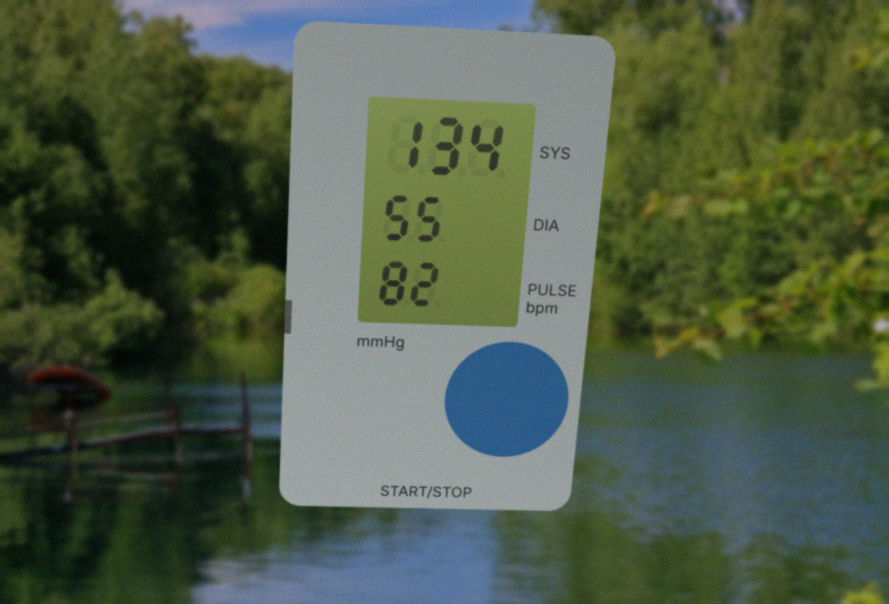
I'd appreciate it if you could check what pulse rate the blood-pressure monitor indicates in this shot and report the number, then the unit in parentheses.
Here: 82 (bpm)
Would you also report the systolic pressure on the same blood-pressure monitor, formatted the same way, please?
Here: 134 (mmHg)
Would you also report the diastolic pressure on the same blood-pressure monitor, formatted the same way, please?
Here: 55 (mmHg)
